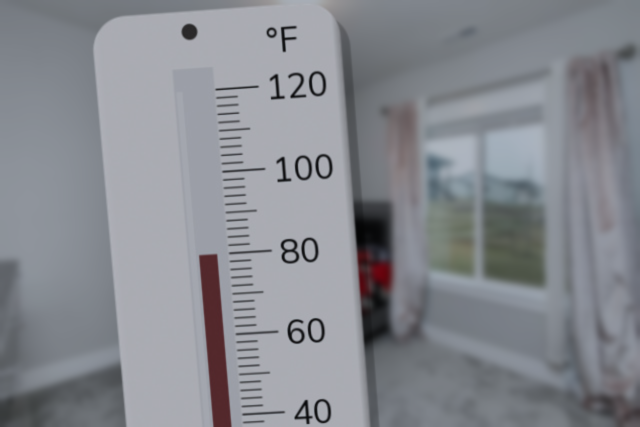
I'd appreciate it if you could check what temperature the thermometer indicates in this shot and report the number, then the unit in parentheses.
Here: 80 (°F)
